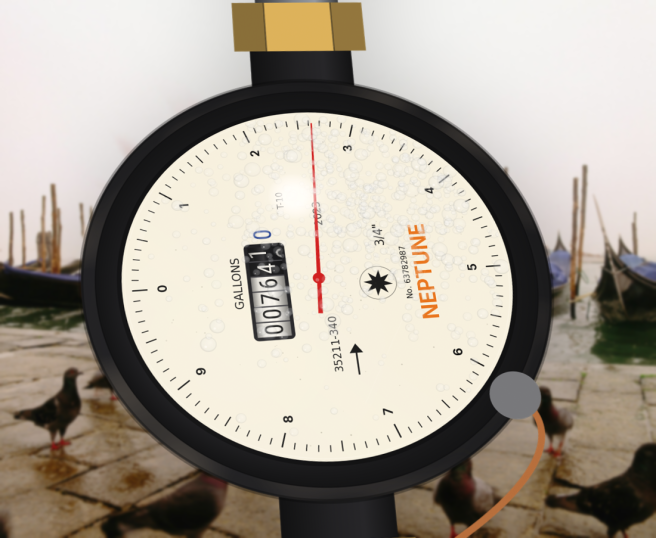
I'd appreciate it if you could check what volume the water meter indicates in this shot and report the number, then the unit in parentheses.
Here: 76412.6 (gal)
